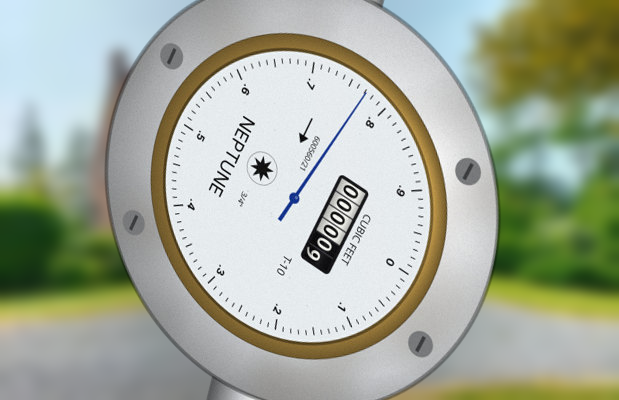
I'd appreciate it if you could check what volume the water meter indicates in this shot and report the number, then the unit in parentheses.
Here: 8.77 (ft³)
